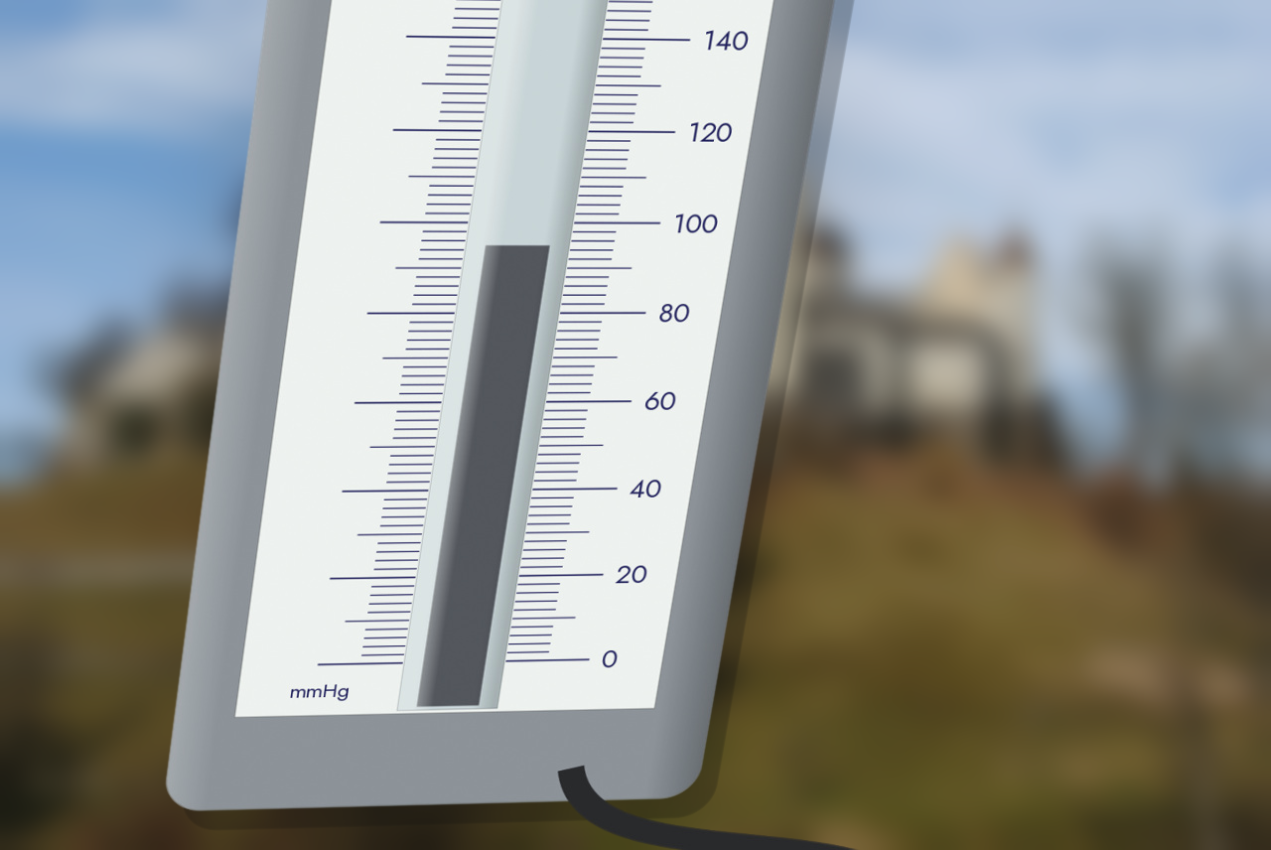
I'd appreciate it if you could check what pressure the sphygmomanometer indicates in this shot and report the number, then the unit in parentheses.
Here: 95 (mmHg)
